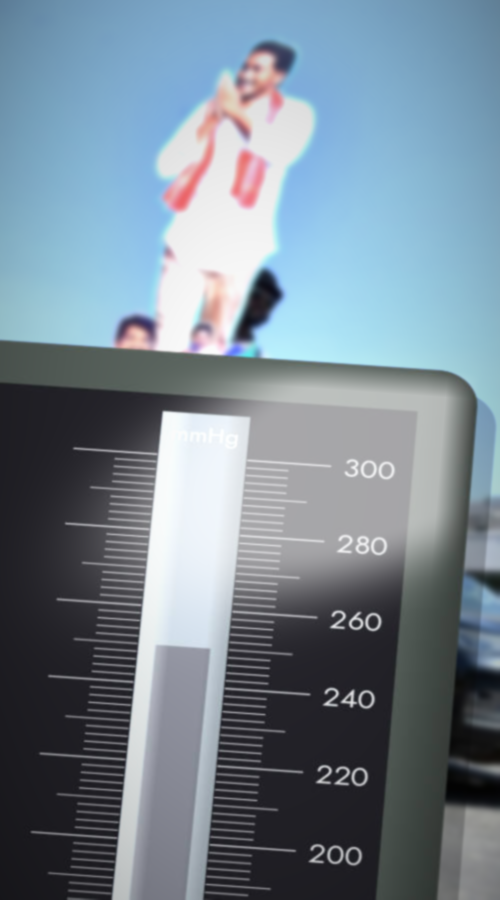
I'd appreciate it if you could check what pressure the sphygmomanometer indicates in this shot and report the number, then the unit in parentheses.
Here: 250 (mmHg)
